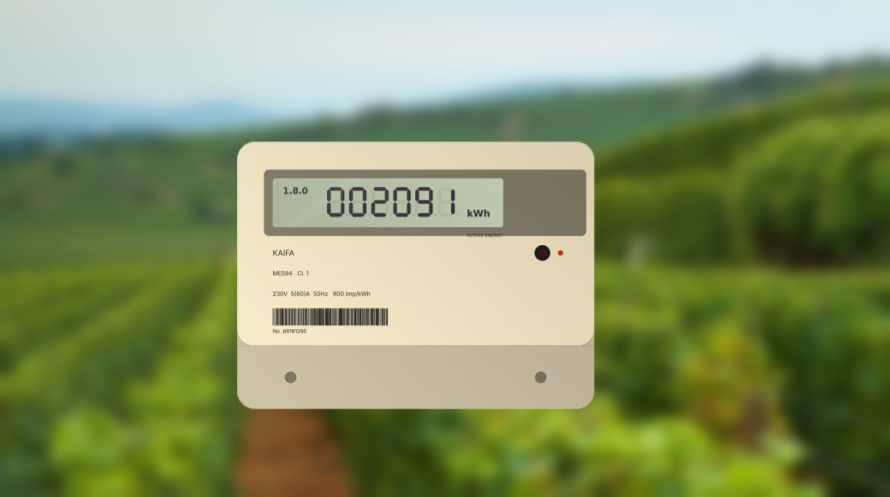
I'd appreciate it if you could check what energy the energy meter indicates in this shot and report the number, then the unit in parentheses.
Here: 2091 (kWh)
